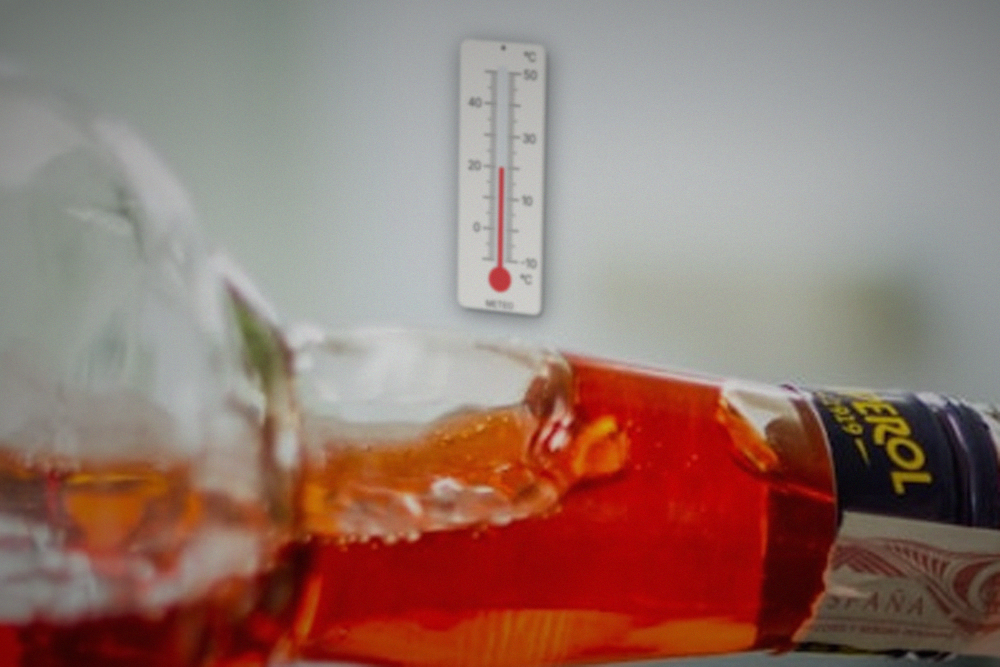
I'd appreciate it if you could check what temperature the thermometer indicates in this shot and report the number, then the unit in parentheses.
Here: 20 (°C)
